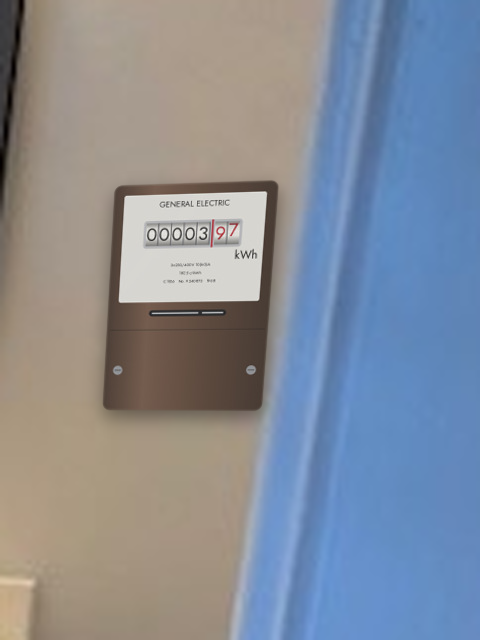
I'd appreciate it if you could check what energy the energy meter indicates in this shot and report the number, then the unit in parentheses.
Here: 3.97 (kWh)
